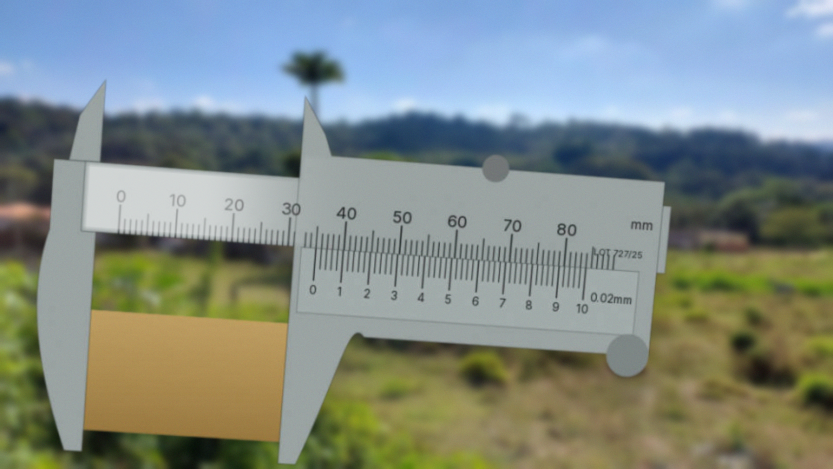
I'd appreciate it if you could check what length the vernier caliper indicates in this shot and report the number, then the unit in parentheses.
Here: 35.0 (mm)
